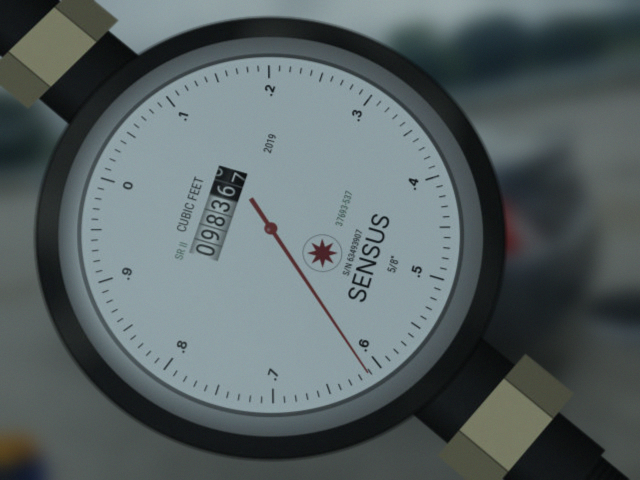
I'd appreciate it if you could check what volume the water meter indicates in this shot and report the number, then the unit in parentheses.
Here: 98366.61 (ft³)
